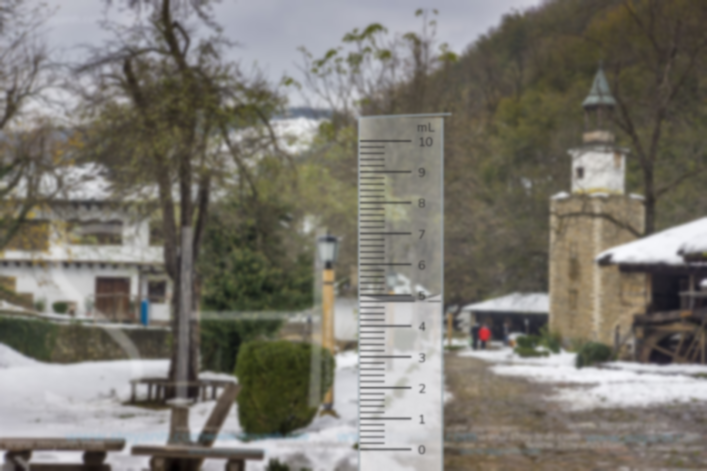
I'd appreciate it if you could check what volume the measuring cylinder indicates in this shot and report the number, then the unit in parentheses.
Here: 4.8 (mL)
